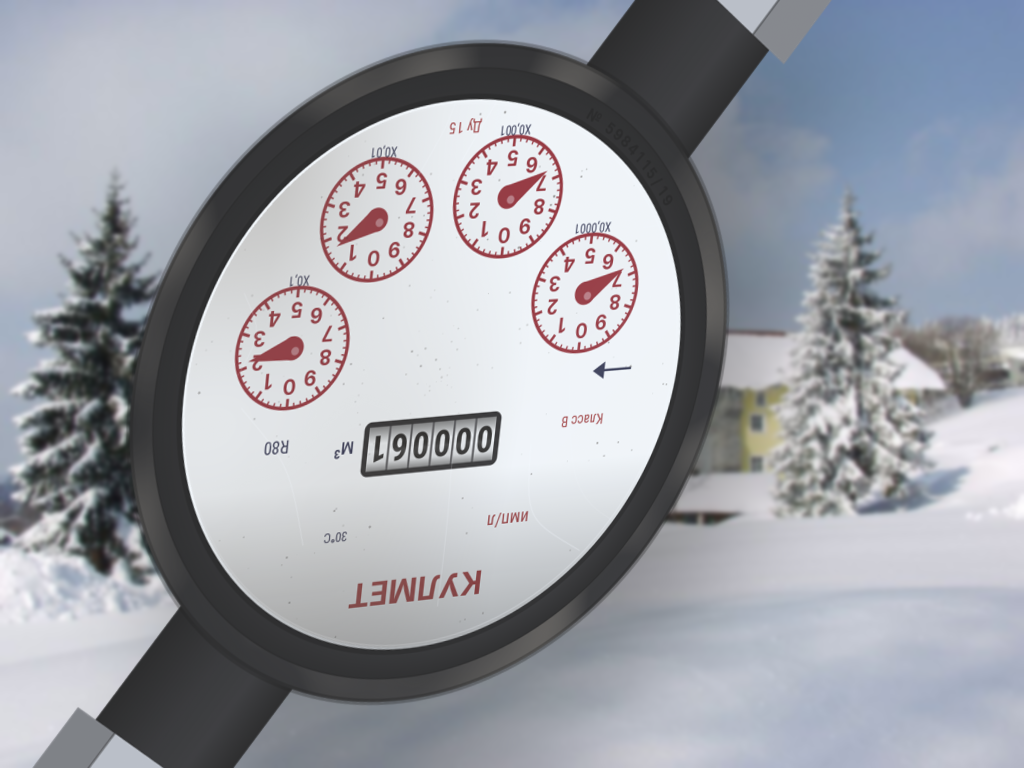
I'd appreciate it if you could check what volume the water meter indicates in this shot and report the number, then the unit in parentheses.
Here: 61.2166 (m³)
